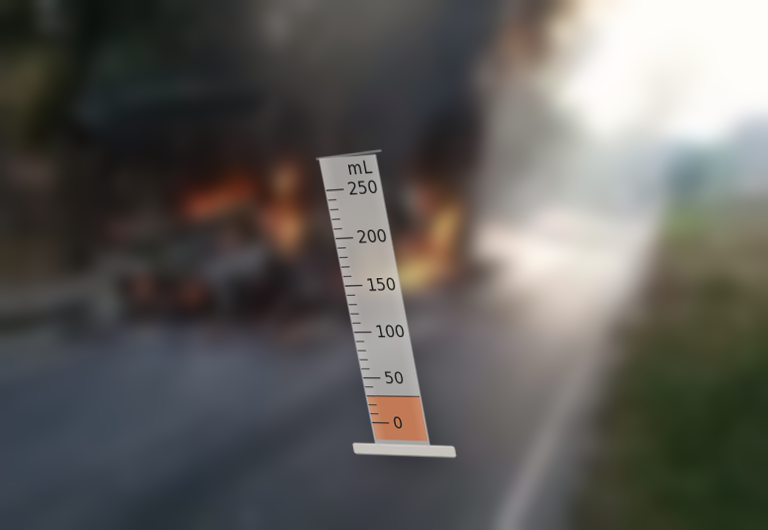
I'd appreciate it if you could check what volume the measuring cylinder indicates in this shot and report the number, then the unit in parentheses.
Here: 30 (mL)
